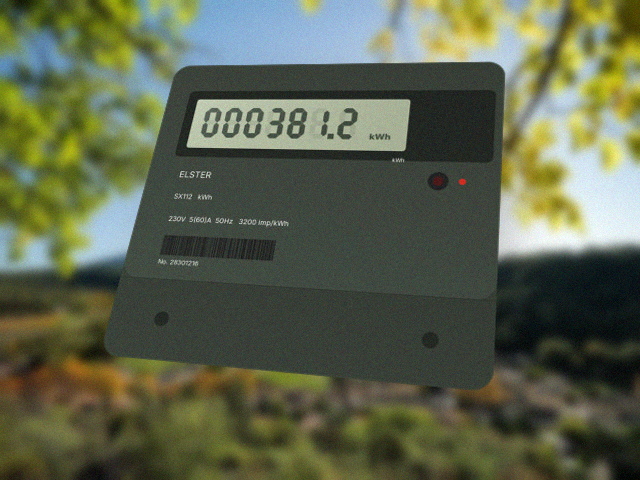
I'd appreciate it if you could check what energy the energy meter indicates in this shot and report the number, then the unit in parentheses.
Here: 381.2 (kWh)
